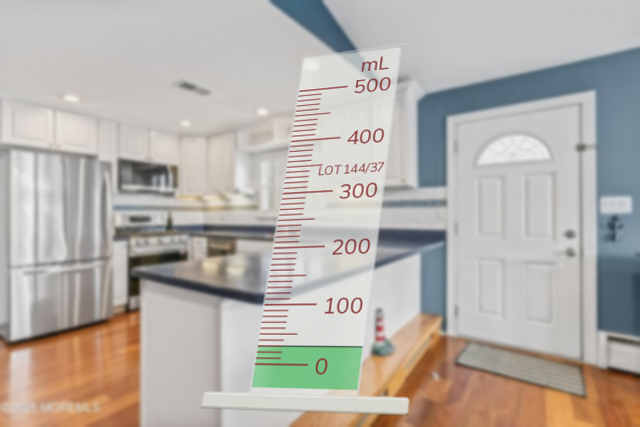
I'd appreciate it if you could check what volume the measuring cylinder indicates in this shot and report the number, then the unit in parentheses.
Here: 30 (mL)
